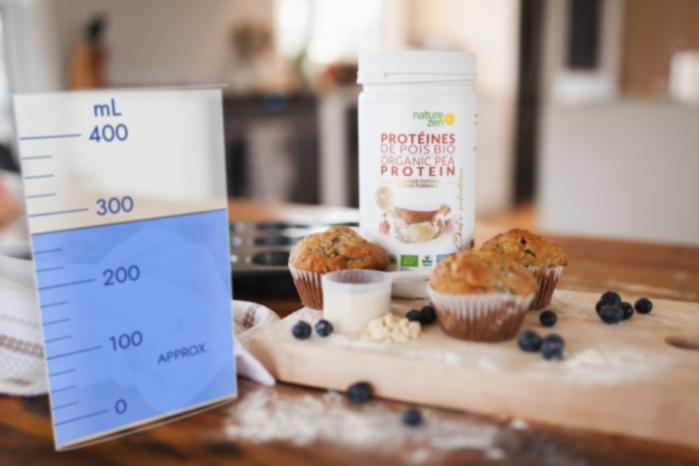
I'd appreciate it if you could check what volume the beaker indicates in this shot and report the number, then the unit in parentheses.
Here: 275 (mL)
